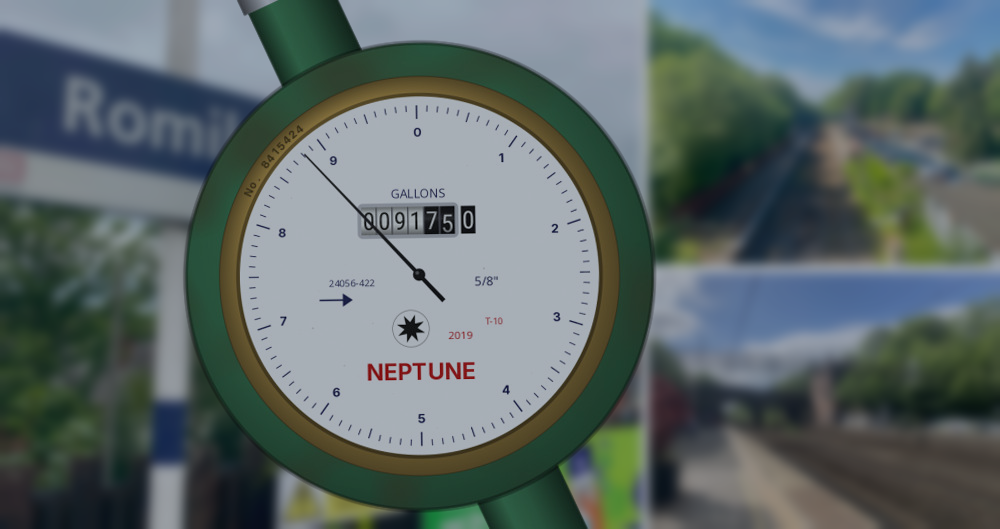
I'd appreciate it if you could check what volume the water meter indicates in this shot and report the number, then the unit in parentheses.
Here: 91748.8 (gal)
